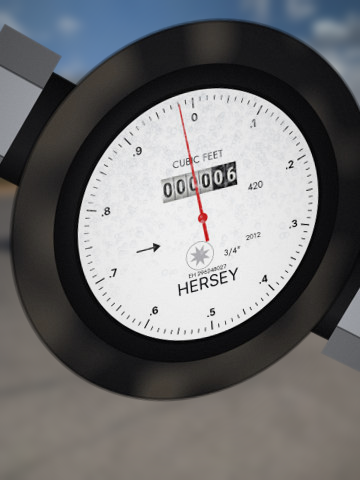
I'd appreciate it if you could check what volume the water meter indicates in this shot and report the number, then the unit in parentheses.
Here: 5.98 (ft³)
